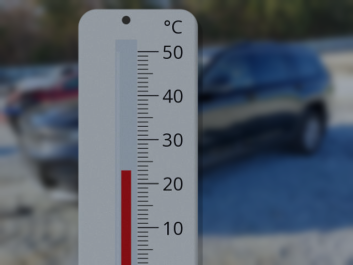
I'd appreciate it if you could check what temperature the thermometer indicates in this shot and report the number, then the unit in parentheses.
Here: 23 (°C)
